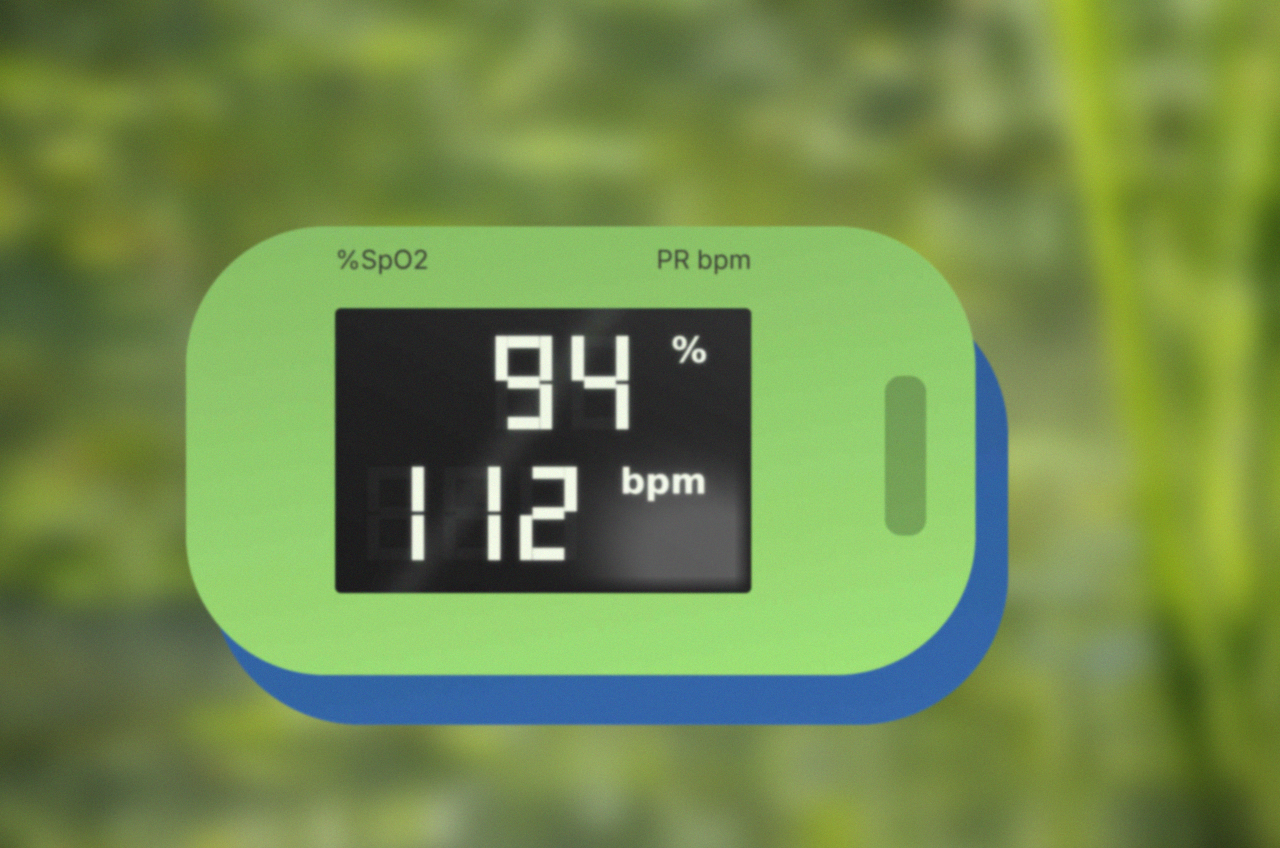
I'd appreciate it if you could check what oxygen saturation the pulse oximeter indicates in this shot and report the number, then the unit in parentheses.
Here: 94 (%)
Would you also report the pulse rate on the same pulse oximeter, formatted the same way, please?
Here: 112 (bpm)
